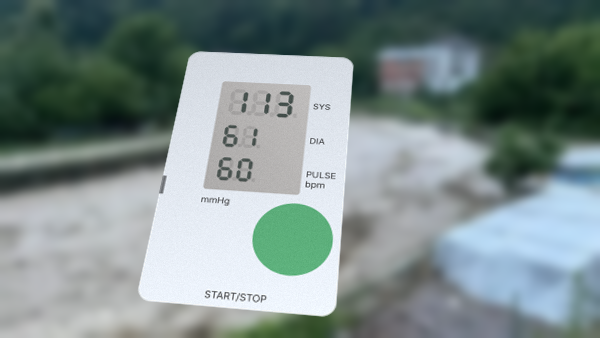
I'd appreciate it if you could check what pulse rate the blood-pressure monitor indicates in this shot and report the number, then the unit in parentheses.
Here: 60 (bpm)
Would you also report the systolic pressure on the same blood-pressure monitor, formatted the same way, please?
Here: 113 (mmHg)
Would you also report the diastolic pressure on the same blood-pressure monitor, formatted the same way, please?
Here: 61 (mmHg)
